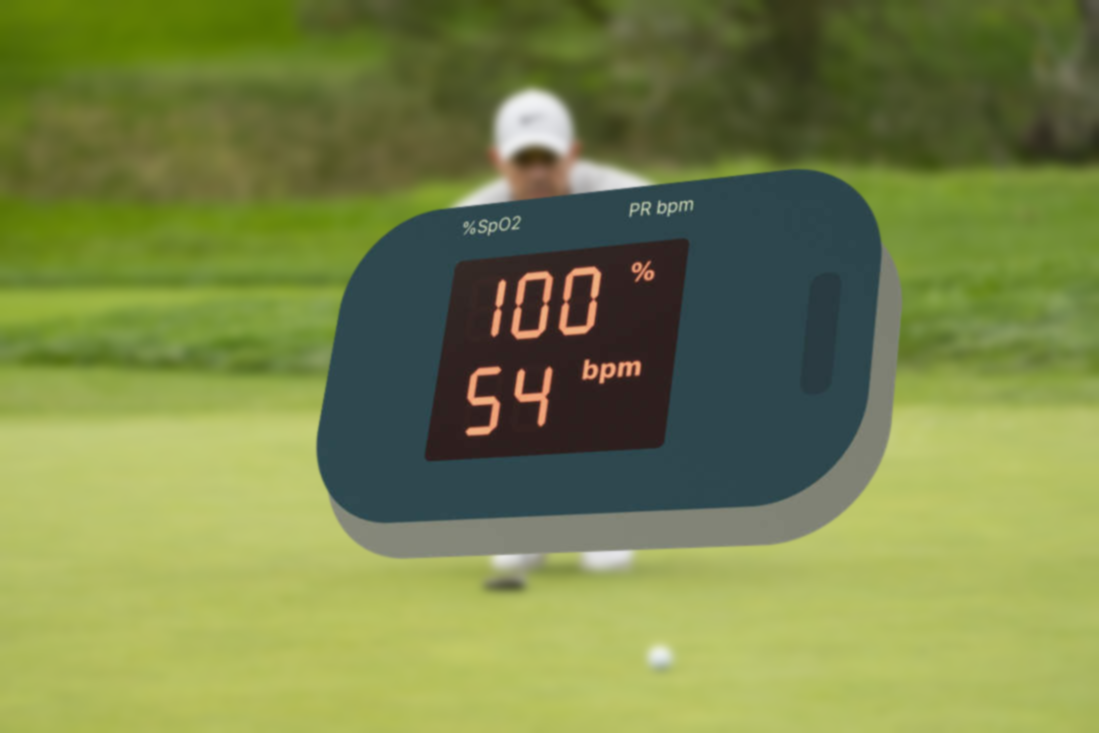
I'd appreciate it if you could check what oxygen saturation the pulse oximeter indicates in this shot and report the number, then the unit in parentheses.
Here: 100 (%)
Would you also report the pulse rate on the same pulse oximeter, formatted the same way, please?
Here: 54 (bpm)
